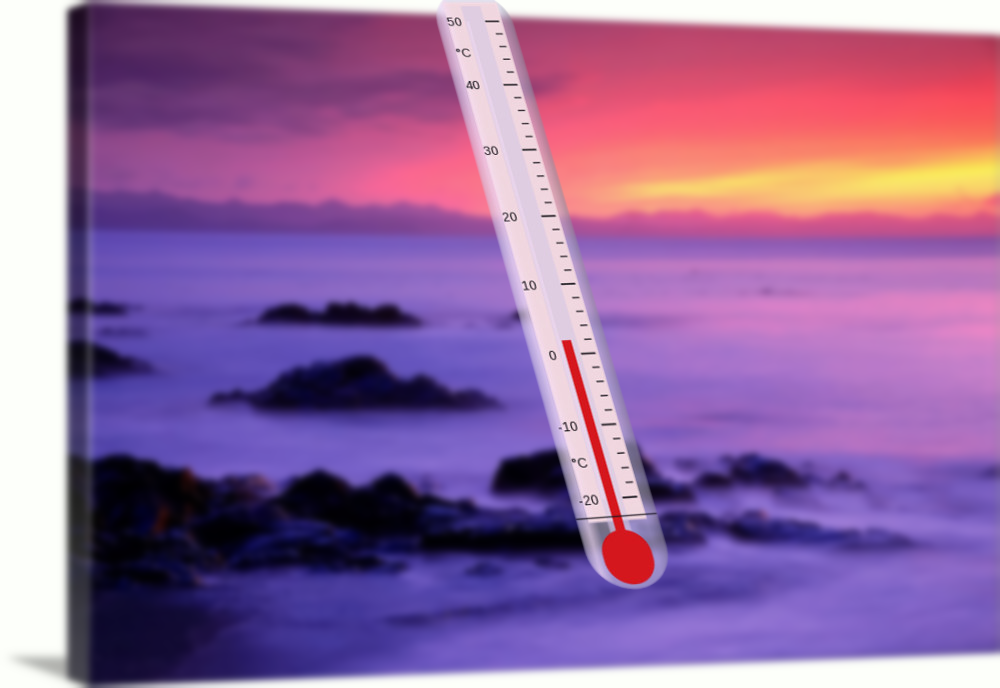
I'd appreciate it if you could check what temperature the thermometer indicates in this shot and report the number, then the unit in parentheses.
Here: 2 (°C)
